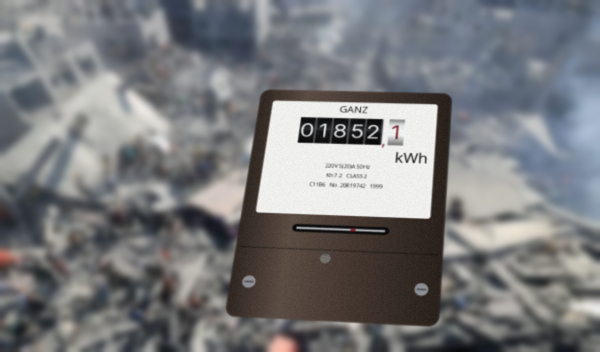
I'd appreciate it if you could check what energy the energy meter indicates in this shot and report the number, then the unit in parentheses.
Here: 1852.1 (kWh)
